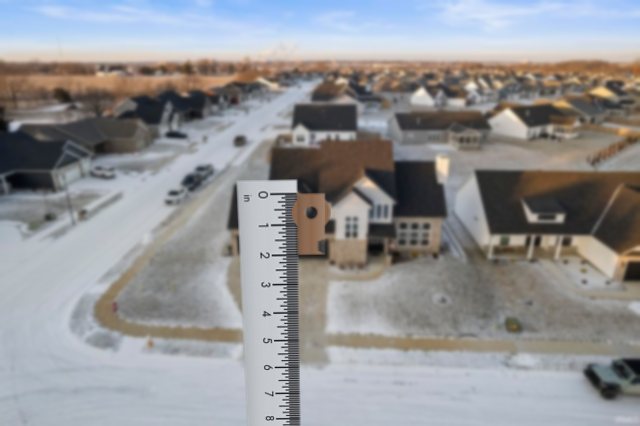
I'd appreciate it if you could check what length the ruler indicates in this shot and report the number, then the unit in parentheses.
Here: 2 (in)
